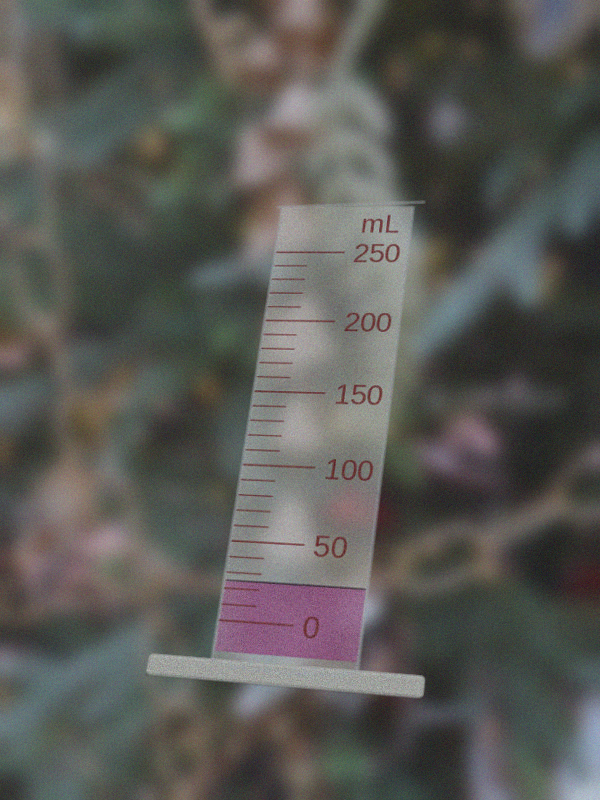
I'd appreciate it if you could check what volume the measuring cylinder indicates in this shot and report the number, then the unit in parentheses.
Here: 25 (mL)
